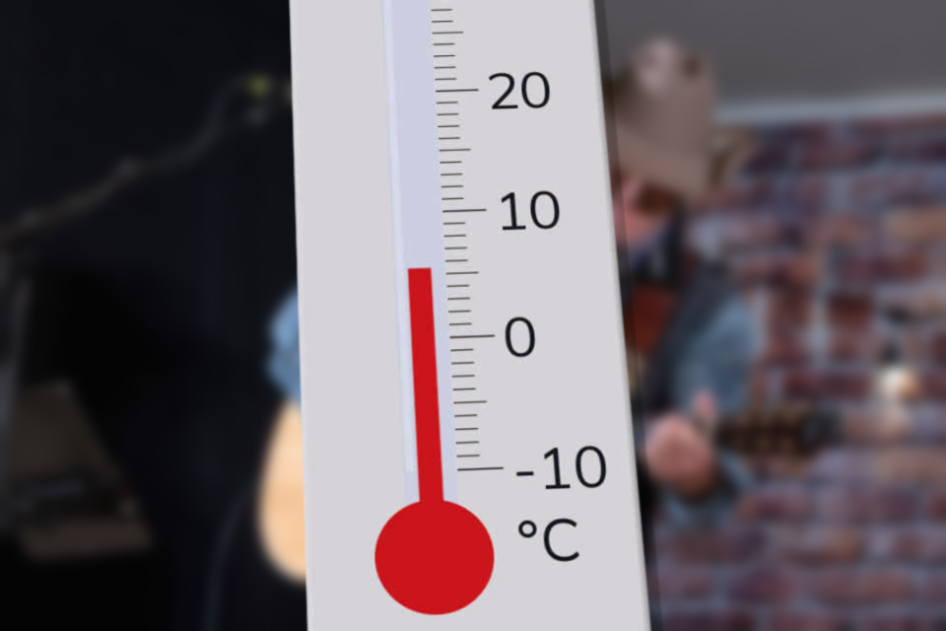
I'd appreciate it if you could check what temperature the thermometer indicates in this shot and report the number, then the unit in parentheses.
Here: 5.5 (°C)
